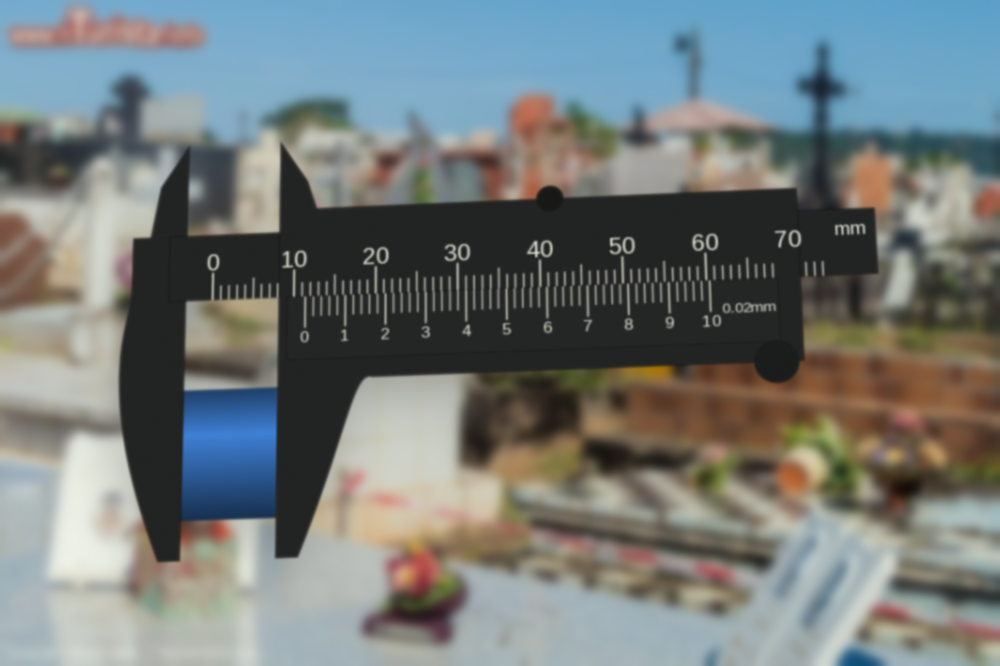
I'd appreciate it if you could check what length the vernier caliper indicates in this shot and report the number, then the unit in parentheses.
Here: 11.4 (mm)
